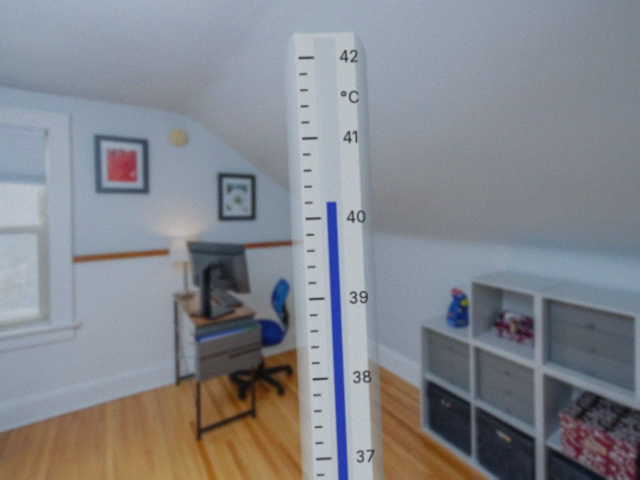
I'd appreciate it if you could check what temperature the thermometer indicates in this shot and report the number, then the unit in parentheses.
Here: 40.2 (°C)
